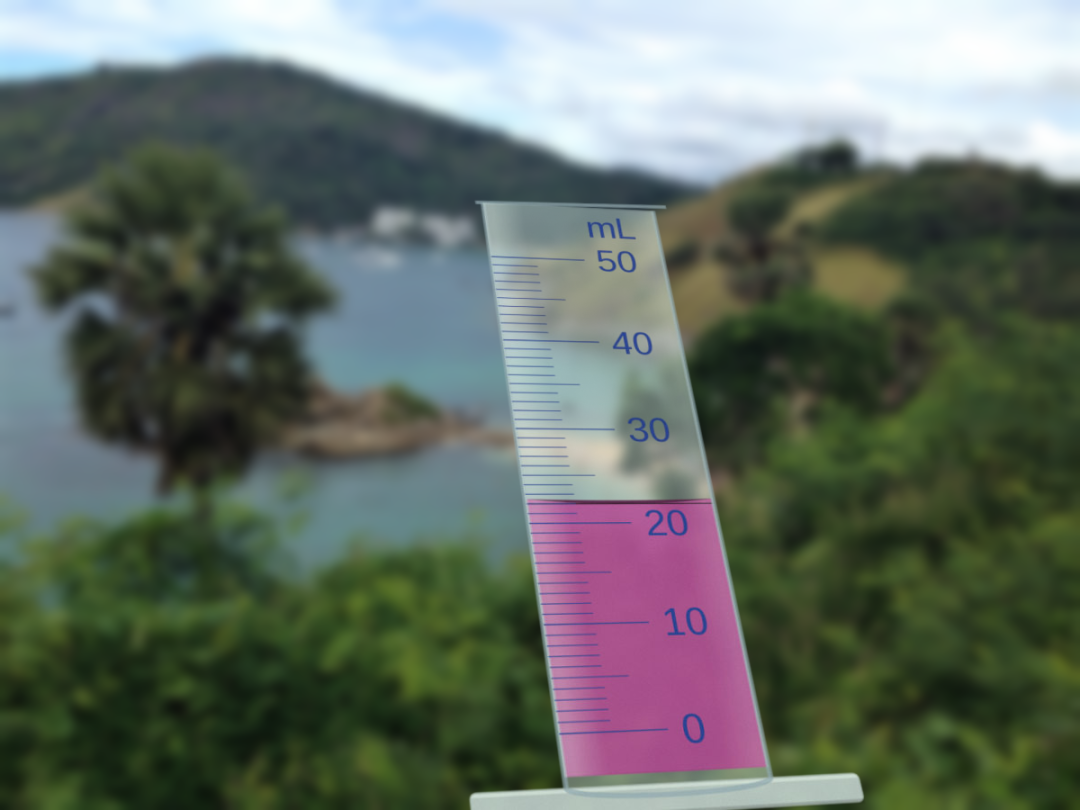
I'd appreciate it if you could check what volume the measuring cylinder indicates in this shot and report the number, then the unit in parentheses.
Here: 22 (mL)
